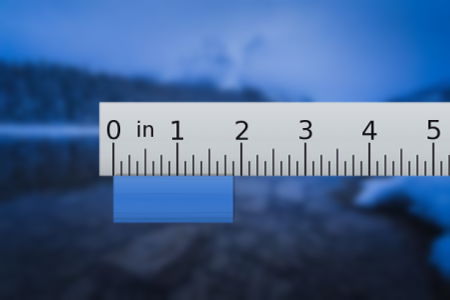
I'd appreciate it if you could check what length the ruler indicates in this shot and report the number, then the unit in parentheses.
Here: 1.875 (in)
